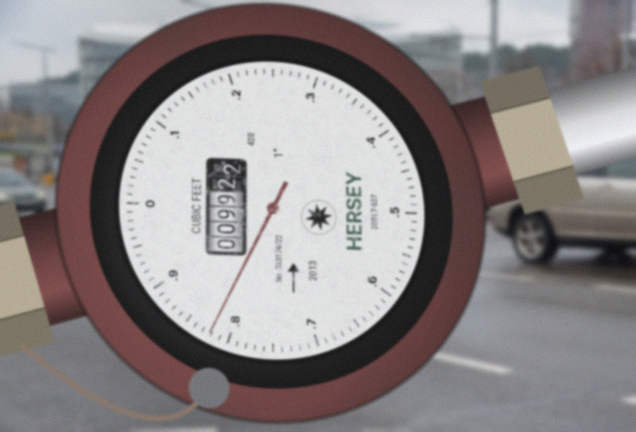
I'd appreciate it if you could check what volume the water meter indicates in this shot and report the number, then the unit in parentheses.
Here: 9921.82 (ft³)
